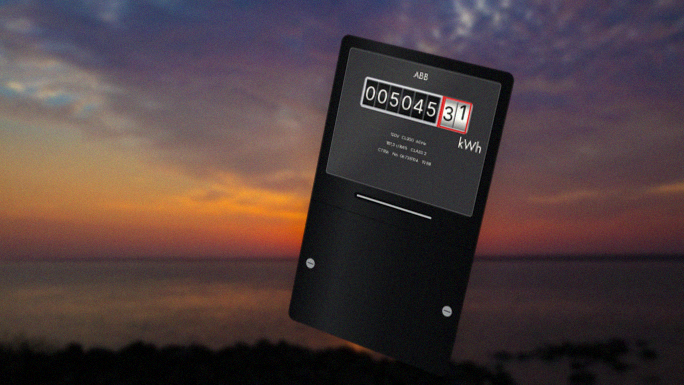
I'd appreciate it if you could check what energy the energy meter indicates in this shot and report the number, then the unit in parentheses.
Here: 5045.31 (kWh)
